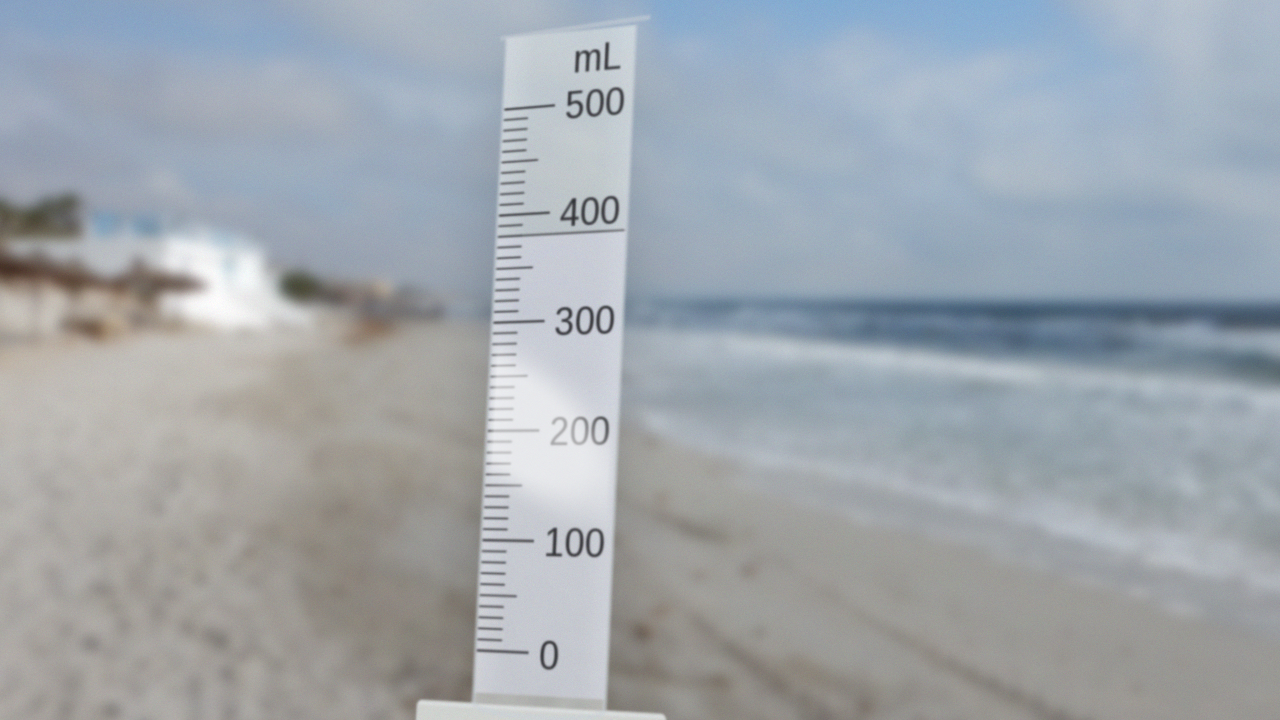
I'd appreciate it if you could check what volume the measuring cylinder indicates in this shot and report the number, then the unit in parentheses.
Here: 380 (mL)
